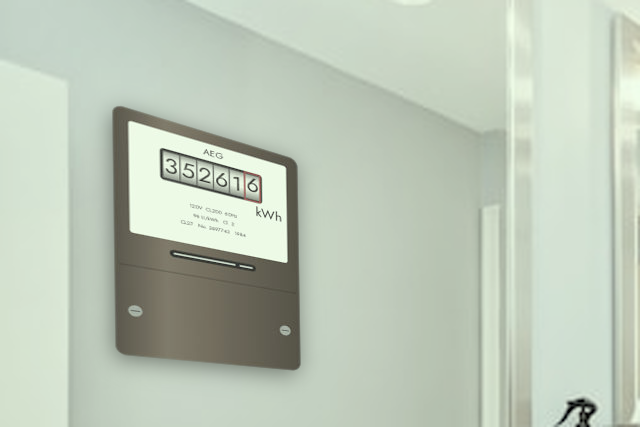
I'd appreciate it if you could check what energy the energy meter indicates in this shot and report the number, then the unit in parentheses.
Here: 35261.6 (kWh)
